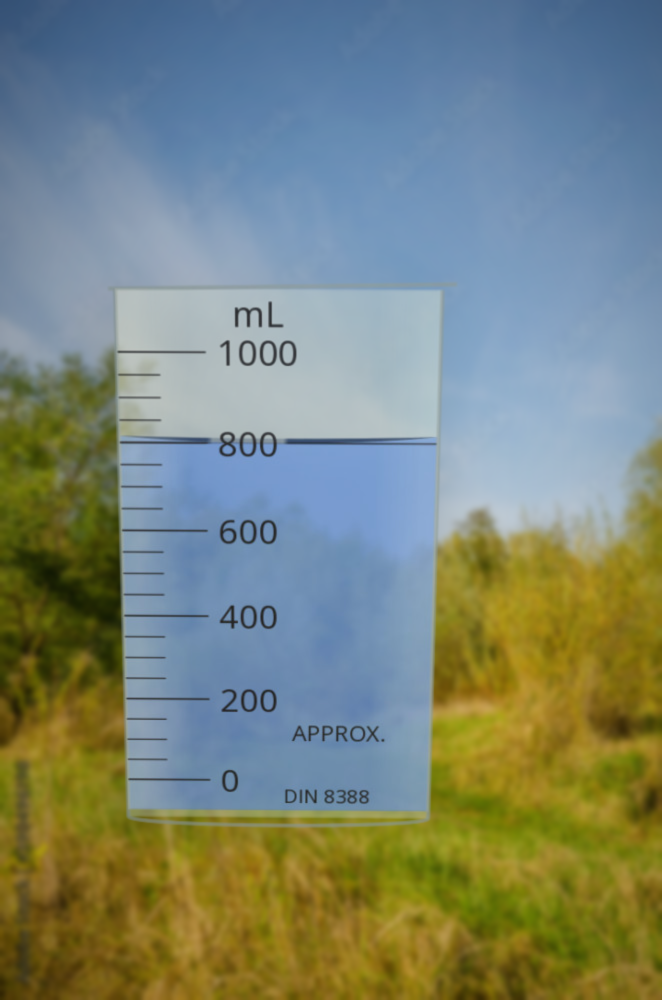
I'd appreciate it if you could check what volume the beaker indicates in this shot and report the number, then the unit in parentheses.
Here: 800 (mL)
